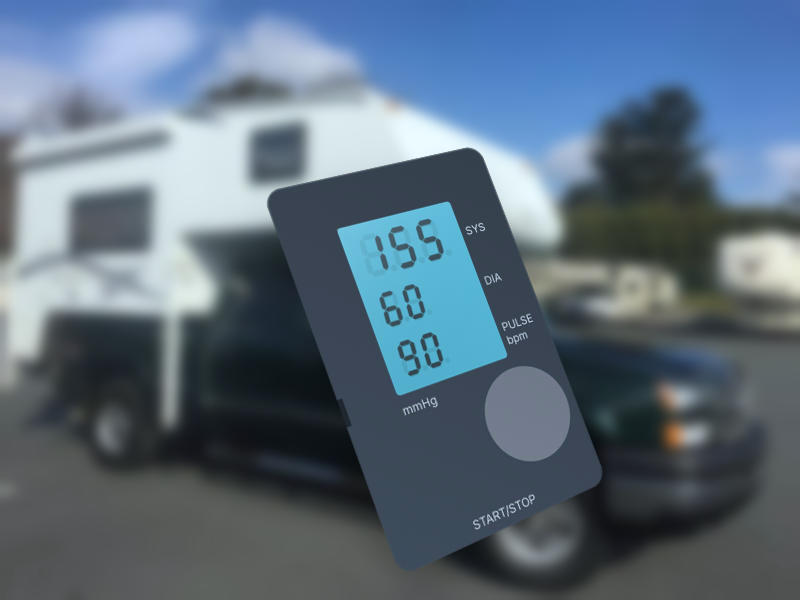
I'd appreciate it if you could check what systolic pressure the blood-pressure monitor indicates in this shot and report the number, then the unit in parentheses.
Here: 155 (mmHg)
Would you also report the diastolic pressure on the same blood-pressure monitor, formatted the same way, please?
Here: 60 (mmHg)
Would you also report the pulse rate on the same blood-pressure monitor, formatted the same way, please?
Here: 90 (bpm)
